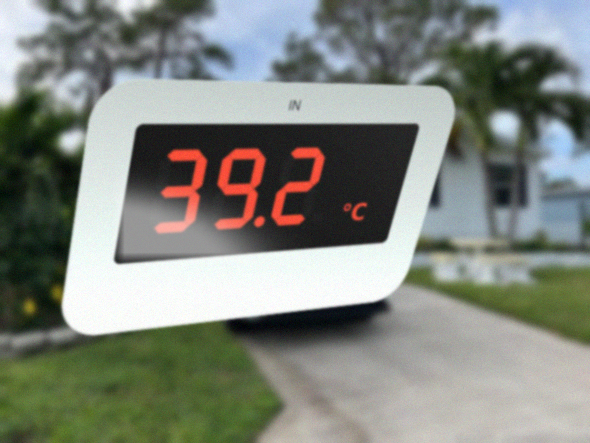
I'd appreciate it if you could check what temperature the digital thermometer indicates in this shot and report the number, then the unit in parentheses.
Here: 39.2 (°C)
